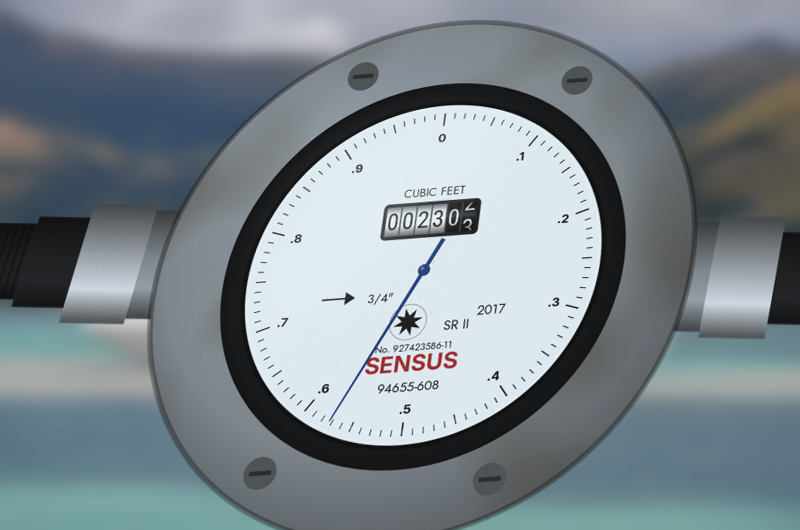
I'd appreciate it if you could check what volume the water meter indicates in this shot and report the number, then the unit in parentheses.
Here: 2302.57 (ft³)
